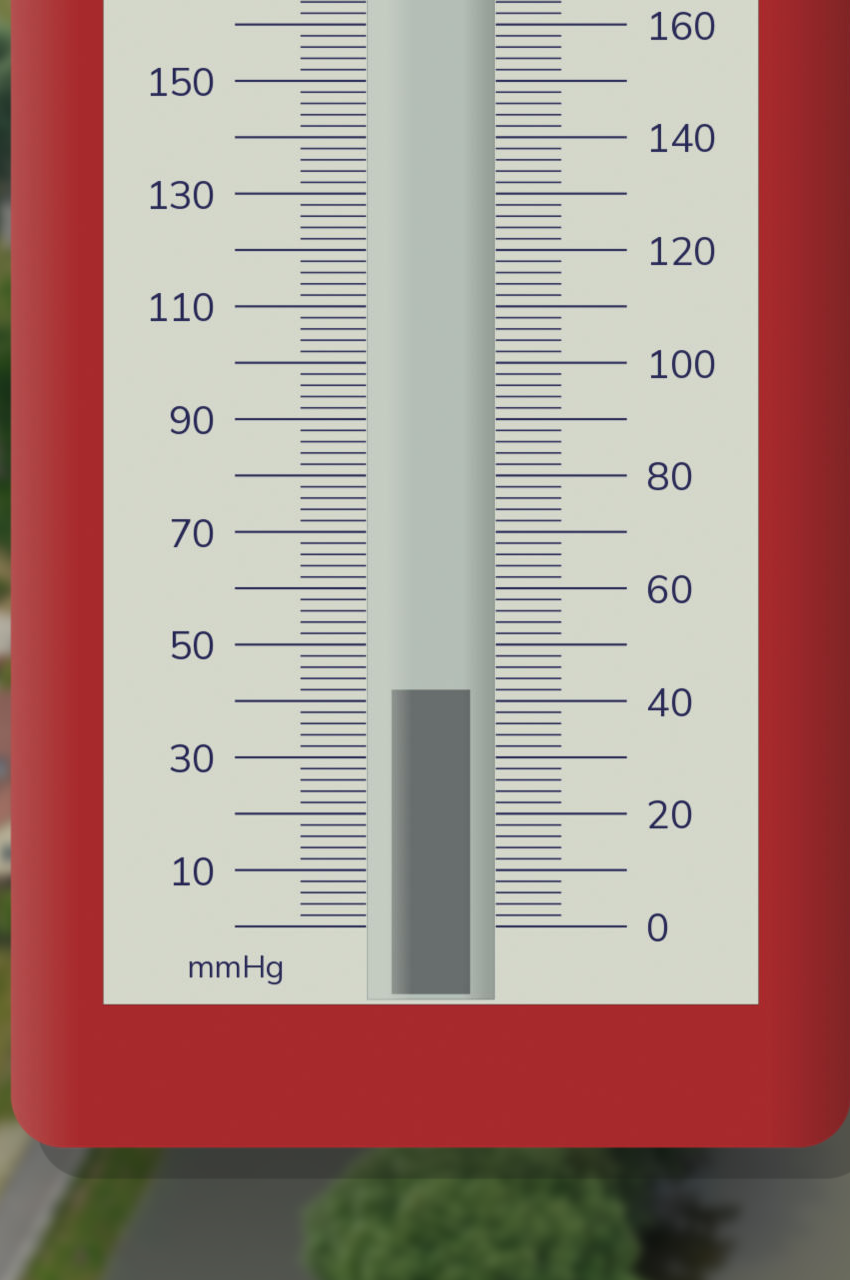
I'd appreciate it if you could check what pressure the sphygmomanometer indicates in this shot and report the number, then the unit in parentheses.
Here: 42 (mmHg)
